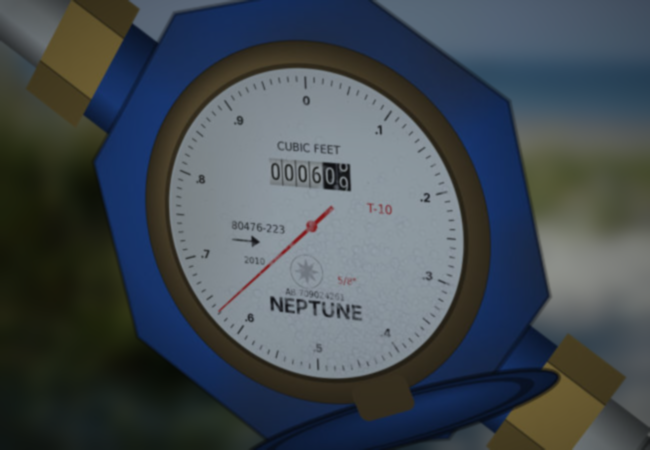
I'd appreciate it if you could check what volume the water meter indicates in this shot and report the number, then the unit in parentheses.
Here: 608.63 (ft³)
